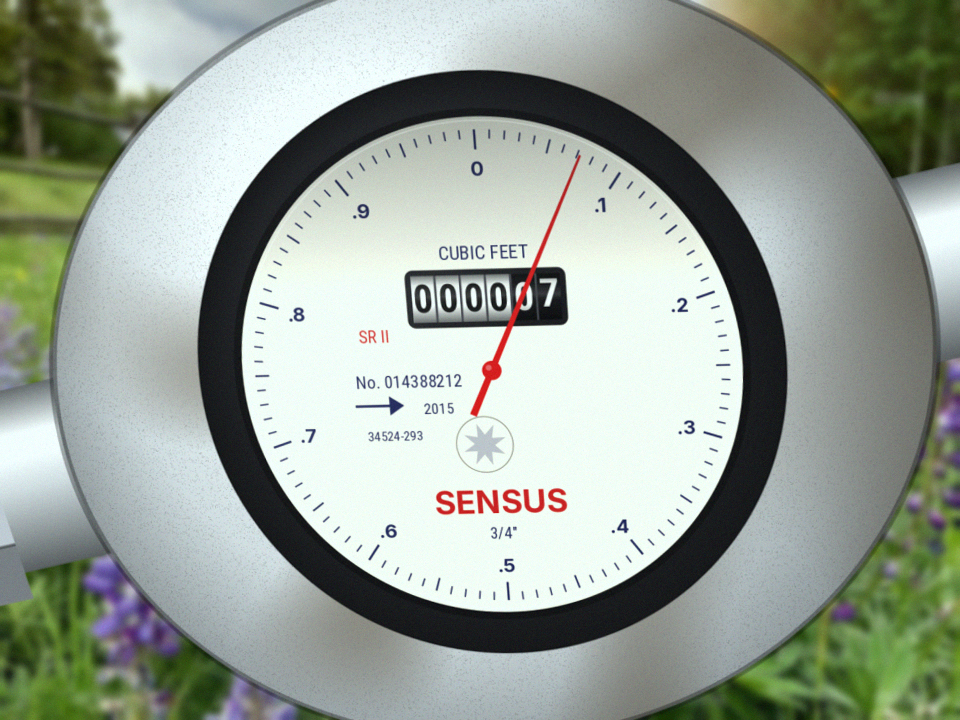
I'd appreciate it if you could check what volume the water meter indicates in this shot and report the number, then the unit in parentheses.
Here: 7.07 (ft³)
